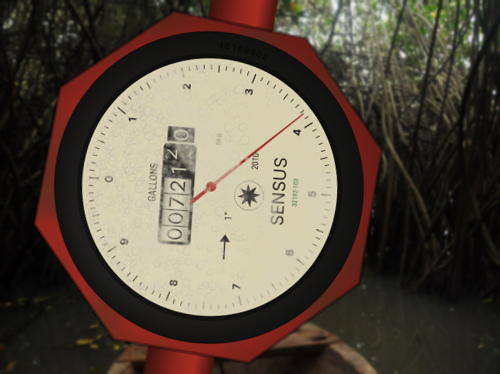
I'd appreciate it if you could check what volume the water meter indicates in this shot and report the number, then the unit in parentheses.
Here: 72123.8 (gal)
